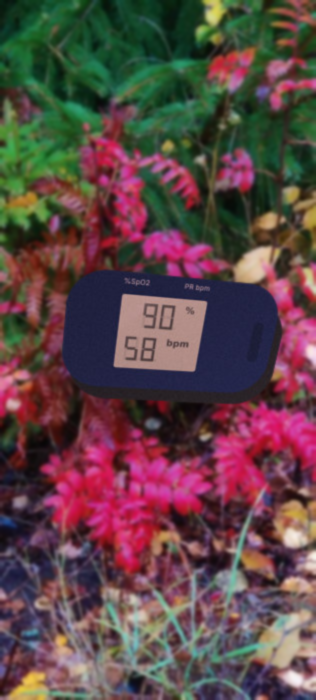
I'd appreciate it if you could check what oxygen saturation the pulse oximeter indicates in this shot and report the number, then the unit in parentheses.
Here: 90 (%)
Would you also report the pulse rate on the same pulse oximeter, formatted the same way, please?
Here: 58 (bpm)
